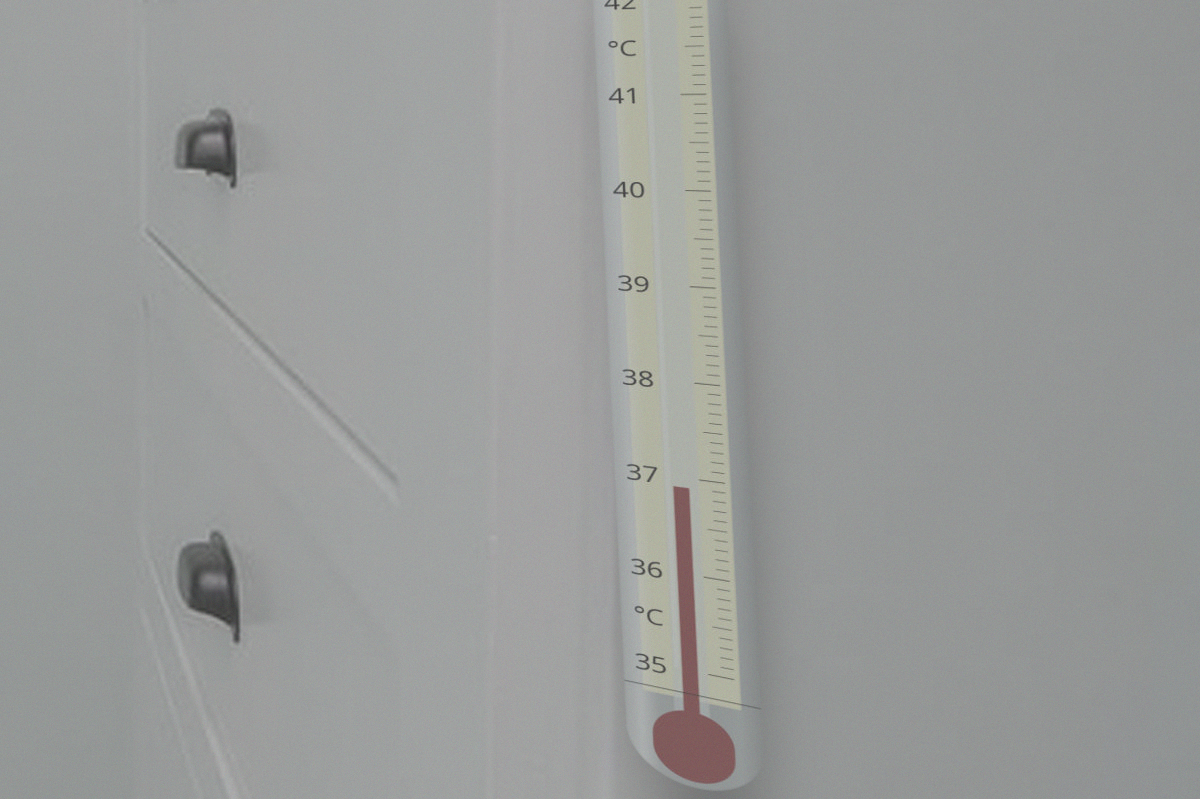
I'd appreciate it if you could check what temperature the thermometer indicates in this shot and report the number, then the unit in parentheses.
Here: 36.9 (°C)
